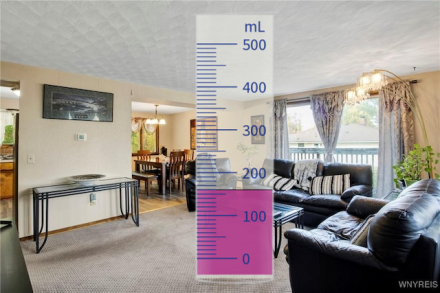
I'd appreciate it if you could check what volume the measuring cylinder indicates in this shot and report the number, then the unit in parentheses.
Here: 160 (mL)
